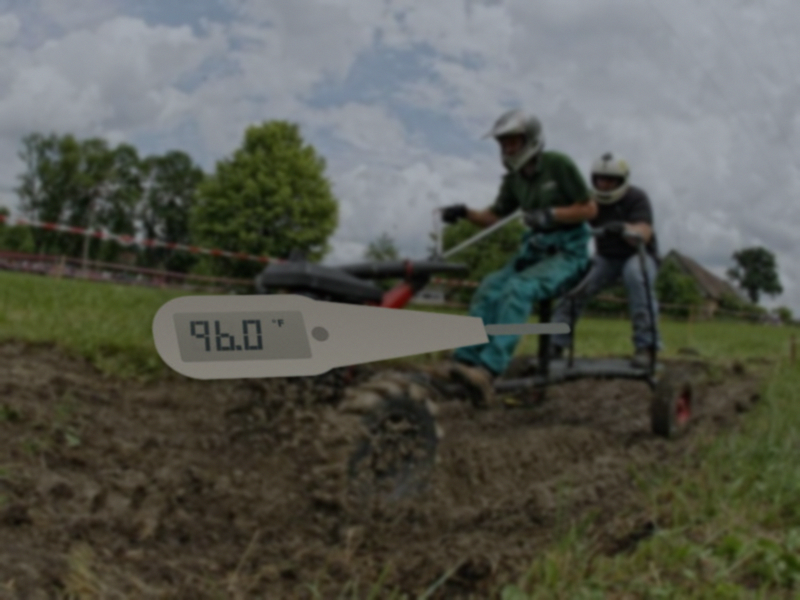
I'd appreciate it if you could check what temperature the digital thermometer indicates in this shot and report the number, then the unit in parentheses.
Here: 96.0 (°F)
